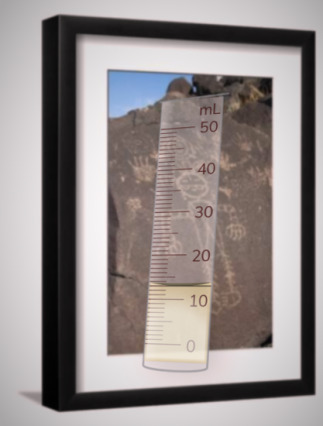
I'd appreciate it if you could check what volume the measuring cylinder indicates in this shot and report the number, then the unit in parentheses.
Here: 13 (mL)
